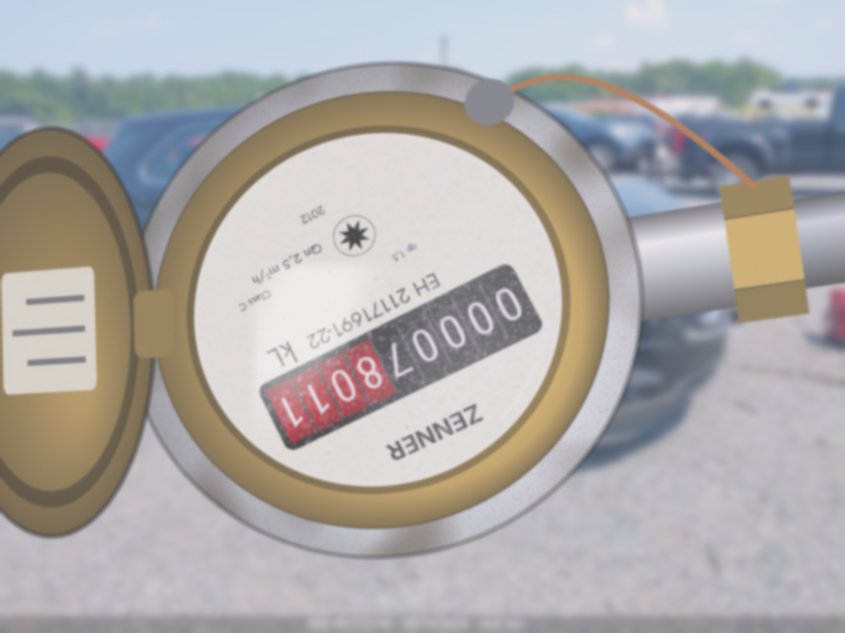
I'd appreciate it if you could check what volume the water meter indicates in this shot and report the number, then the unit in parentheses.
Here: 7.8011 (kL)
